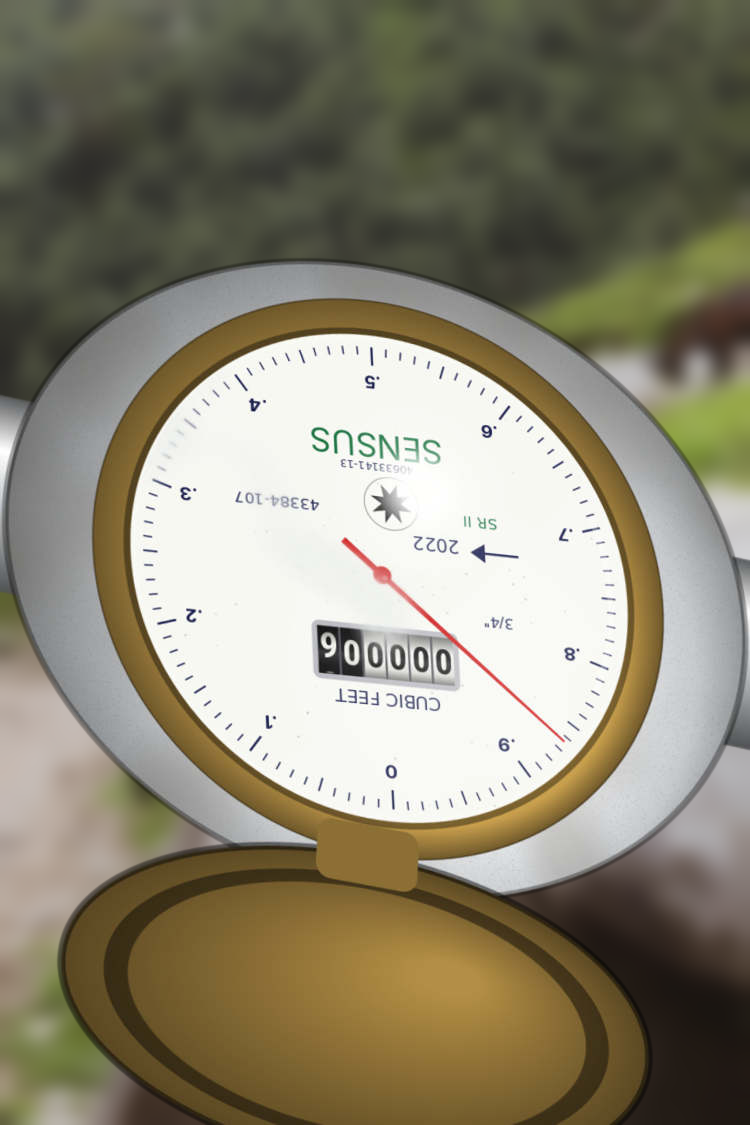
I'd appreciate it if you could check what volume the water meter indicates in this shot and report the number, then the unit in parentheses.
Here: 5.86 (ft³)
